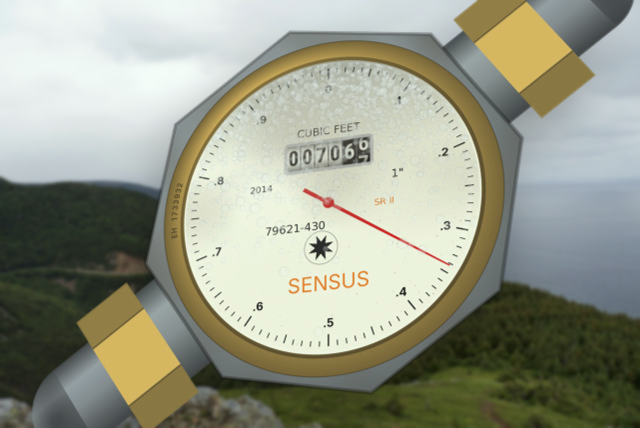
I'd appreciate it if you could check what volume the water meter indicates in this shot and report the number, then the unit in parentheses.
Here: 7066.34 (ft³)
